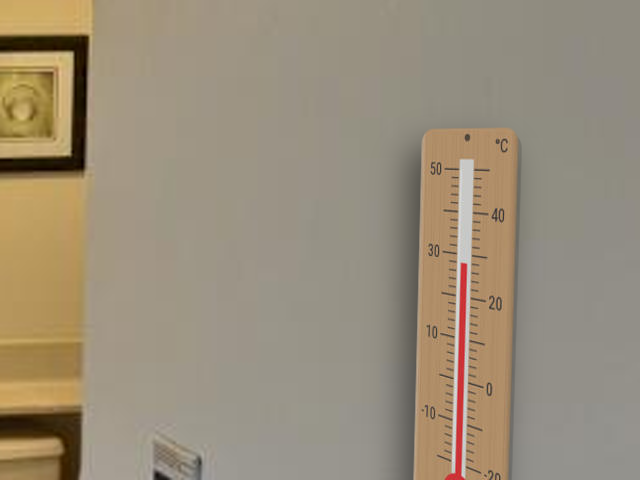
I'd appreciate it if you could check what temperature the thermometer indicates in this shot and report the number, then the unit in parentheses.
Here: 28 (°C)
